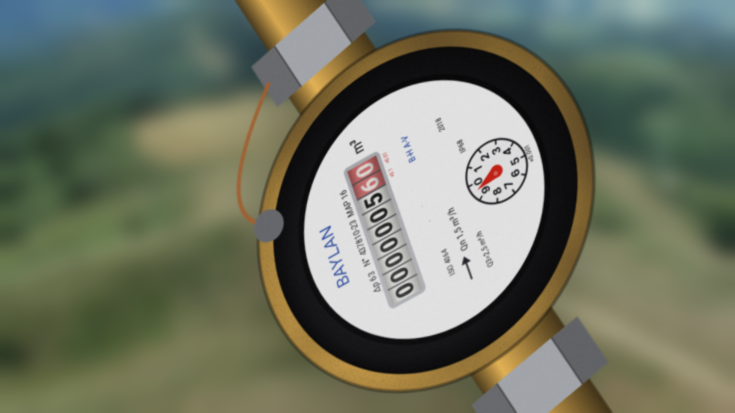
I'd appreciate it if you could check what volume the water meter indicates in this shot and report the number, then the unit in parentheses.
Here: 5.599 (m³)
